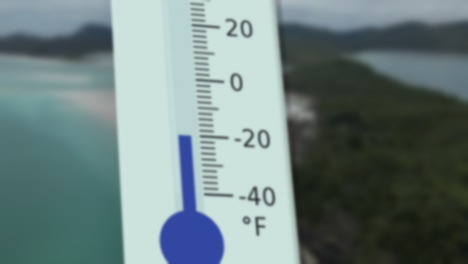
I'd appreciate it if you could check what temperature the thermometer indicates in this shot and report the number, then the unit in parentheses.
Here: -20 (°F)
